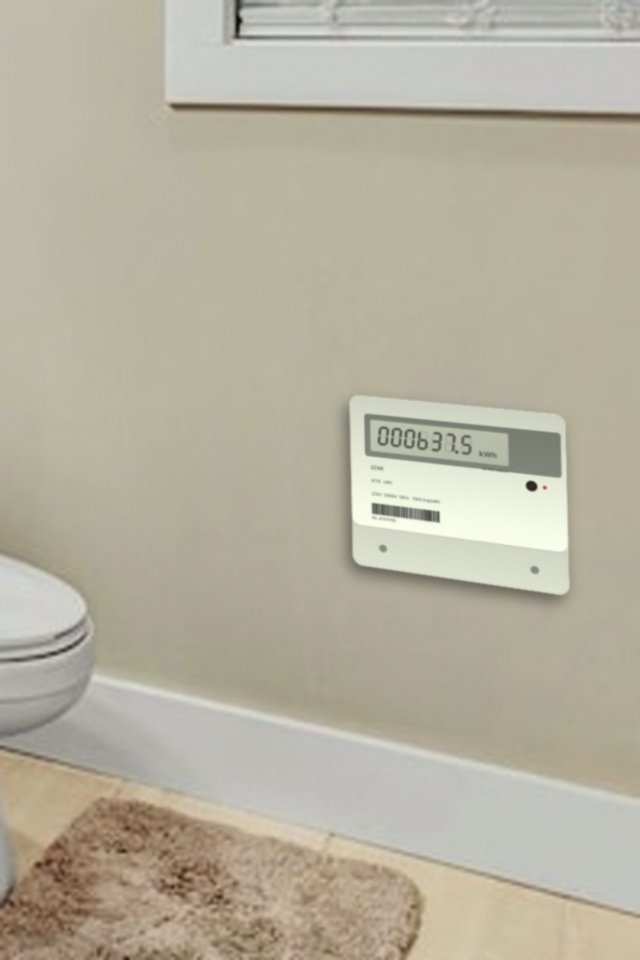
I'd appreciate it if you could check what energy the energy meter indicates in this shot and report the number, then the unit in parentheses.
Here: 637.5 (kWh)
